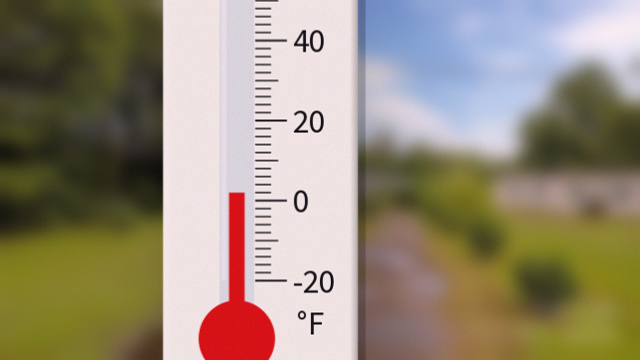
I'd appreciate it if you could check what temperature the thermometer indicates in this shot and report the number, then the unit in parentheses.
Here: 2 (°F)
